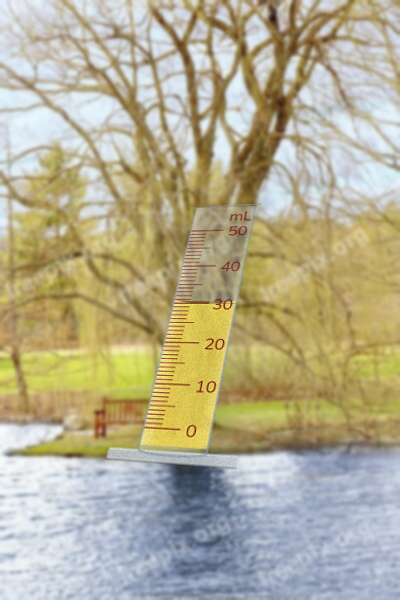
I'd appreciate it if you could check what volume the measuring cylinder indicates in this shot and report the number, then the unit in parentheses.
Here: 30 (mL)
